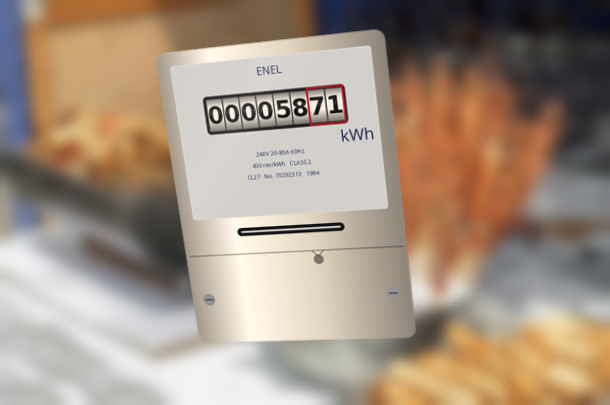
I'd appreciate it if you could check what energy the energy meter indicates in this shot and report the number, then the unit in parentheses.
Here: 58.71 (kWh)
